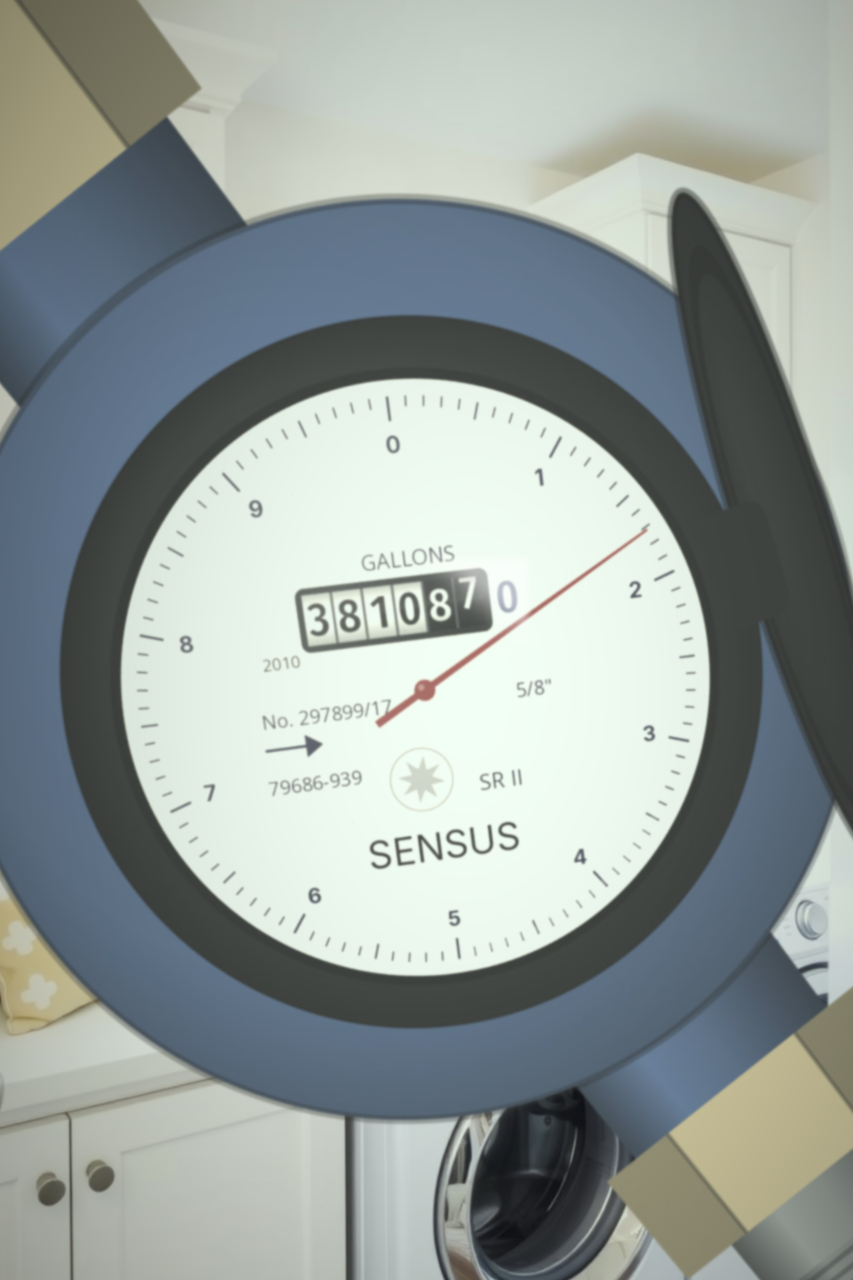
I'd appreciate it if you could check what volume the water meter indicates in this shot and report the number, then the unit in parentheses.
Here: 3810871.7 (gal)
